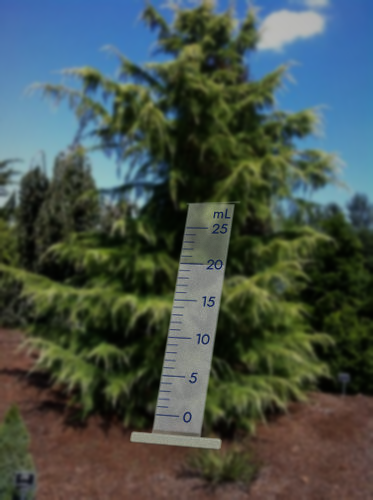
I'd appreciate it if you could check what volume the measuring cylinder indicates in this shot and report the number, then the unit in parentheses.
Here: 20 (mL)
